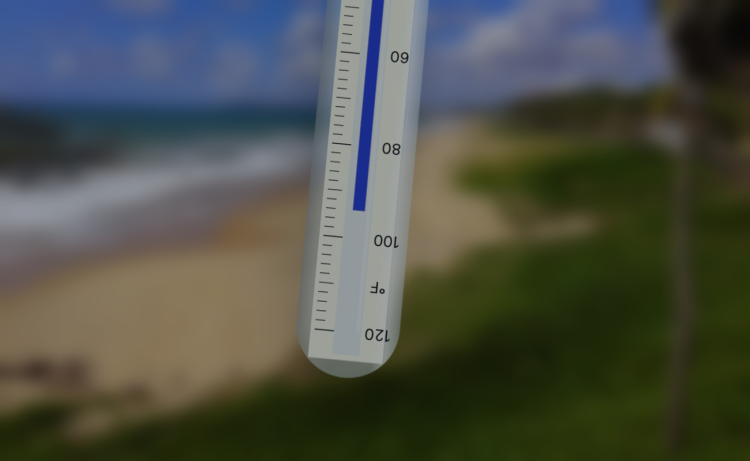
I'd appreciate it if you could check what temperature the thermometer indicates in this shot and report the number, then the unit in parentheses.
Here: 94 (°F)
